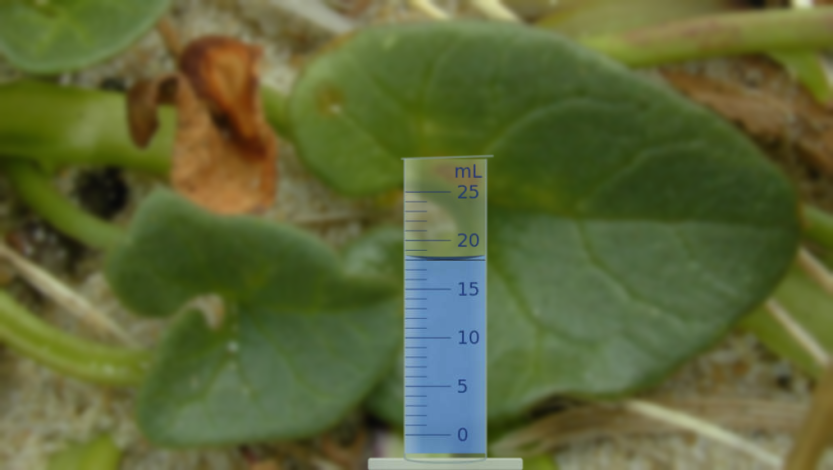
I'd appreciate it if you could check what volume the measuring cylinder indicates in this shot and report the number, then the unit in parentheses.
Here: 18 (mL)
